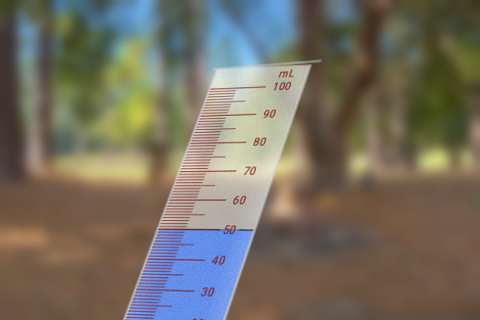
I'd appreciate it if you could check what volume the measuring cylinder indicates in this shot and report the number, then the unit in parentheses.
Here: 50 (mL)
